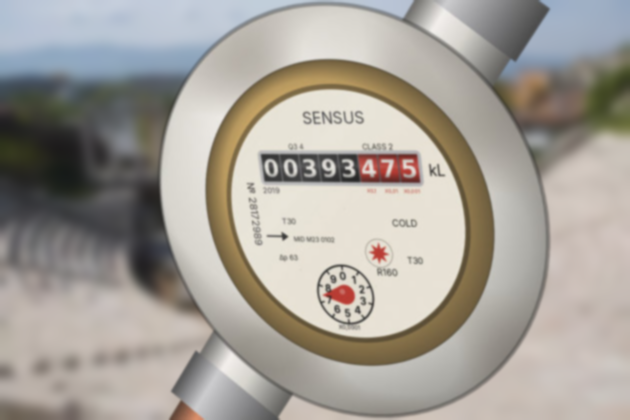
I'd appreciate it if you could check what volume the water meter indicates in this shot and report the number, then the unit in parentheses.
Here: 393.4757 (kL)
